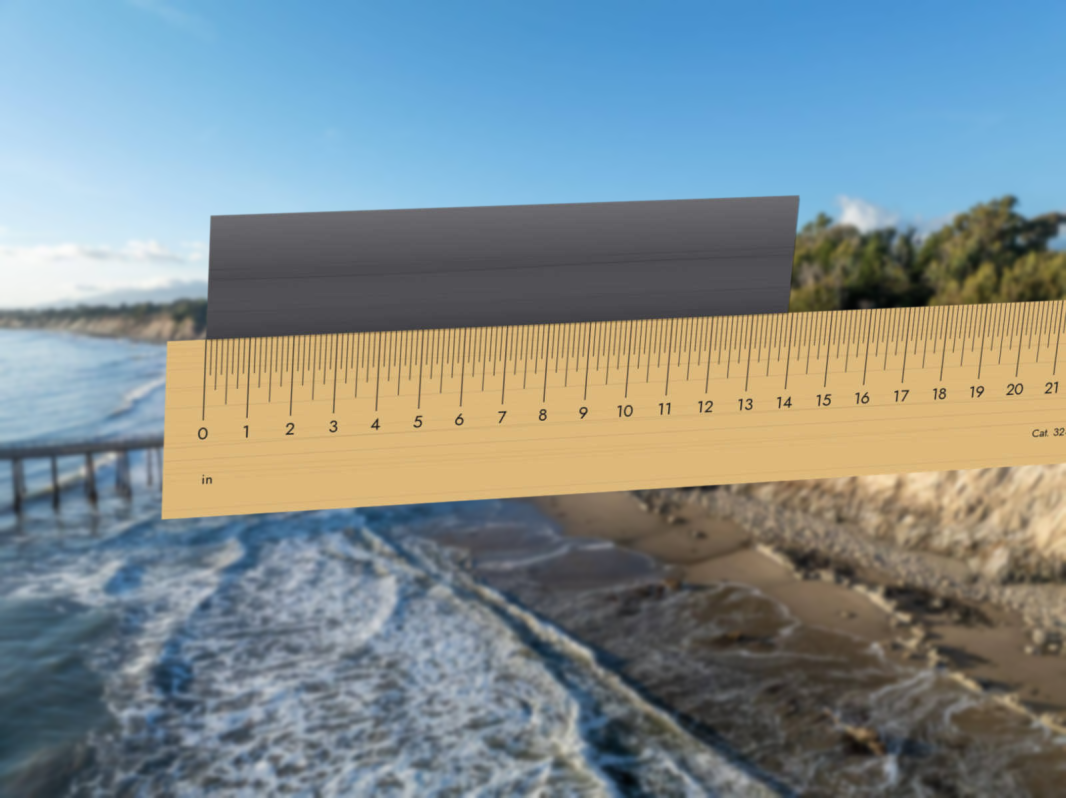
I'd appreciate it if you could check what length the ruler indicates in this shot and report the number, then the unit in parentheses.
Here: 13.875 (in)
